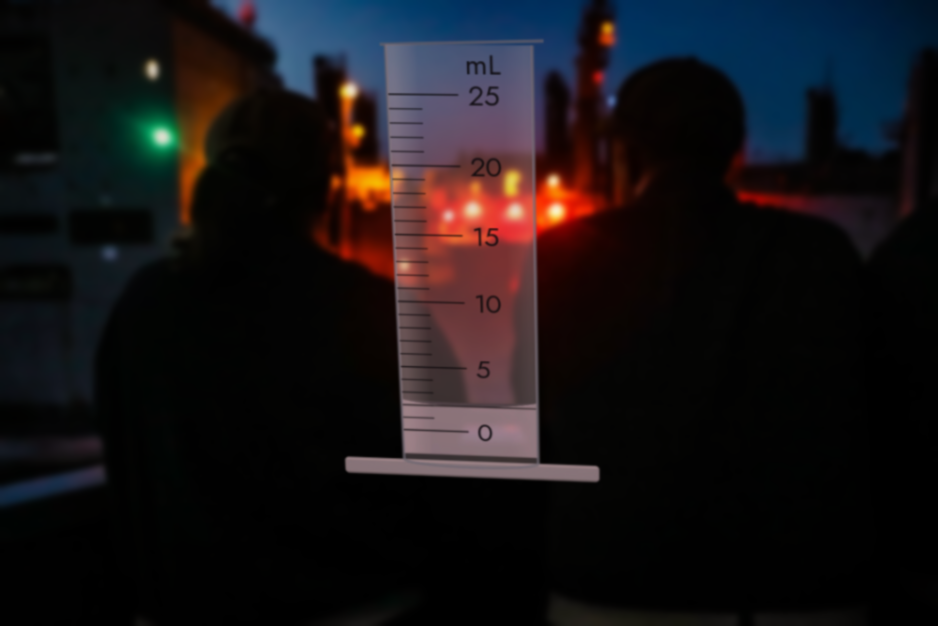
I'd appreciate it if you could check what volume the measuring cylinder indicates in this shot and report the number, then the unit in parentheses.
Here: 2 (mL)
